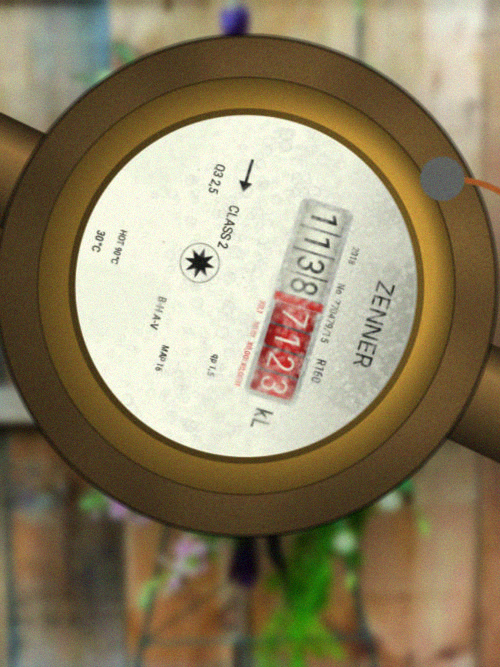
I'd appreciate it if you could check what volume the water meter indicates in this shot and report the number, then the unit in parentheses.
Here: 1138.7123 (kL)
